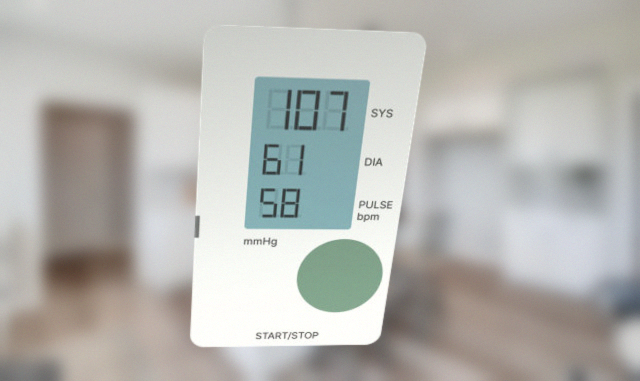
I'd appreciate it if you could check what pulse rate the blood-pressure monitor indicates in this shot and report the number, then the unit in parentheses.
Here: 58 (bpm)
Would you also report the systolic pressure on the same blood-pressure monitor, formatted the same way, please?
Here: 107 (mmHg)
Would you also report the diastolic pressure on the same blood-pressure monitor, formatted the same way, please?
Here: 61 (mmHg)
